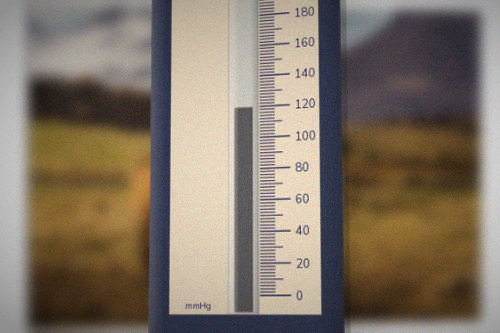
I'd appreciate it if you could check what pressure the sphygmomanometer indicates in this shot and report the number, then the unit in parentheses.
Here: 120 (mmHg)
